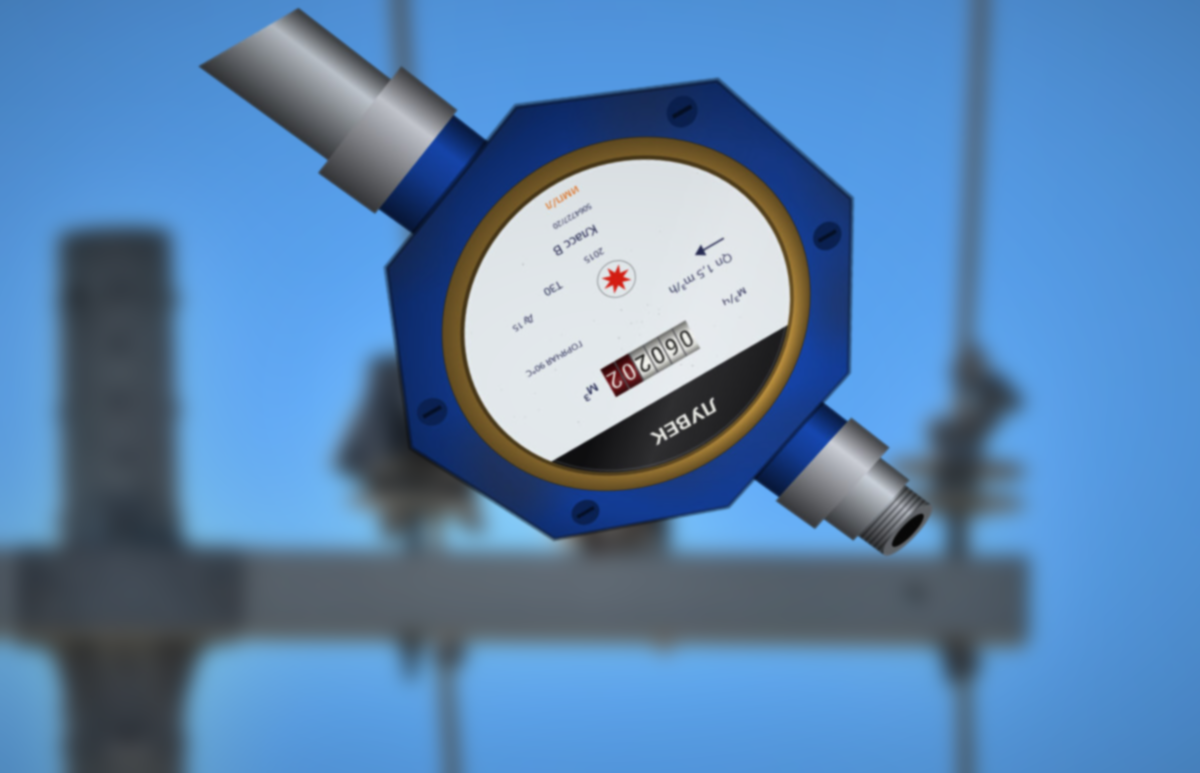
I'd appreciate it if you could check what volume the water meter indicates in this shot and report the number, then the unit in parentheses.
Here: 602.02 (m³)
